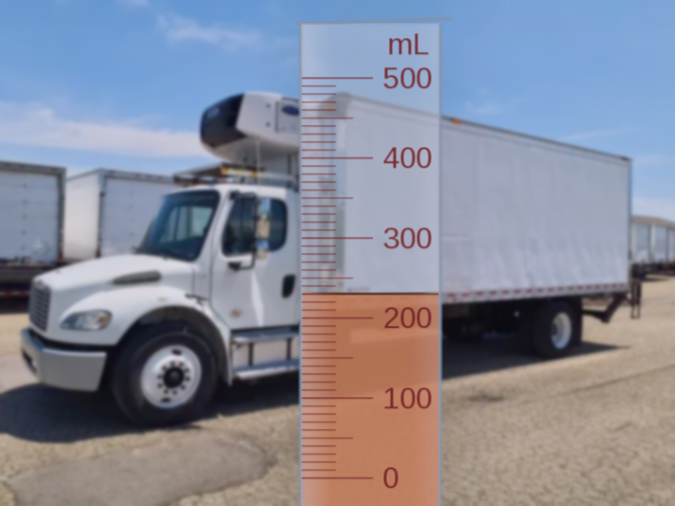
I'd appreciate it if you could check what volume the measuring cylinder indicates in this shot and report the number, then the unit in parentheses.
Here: 230 (mL)
